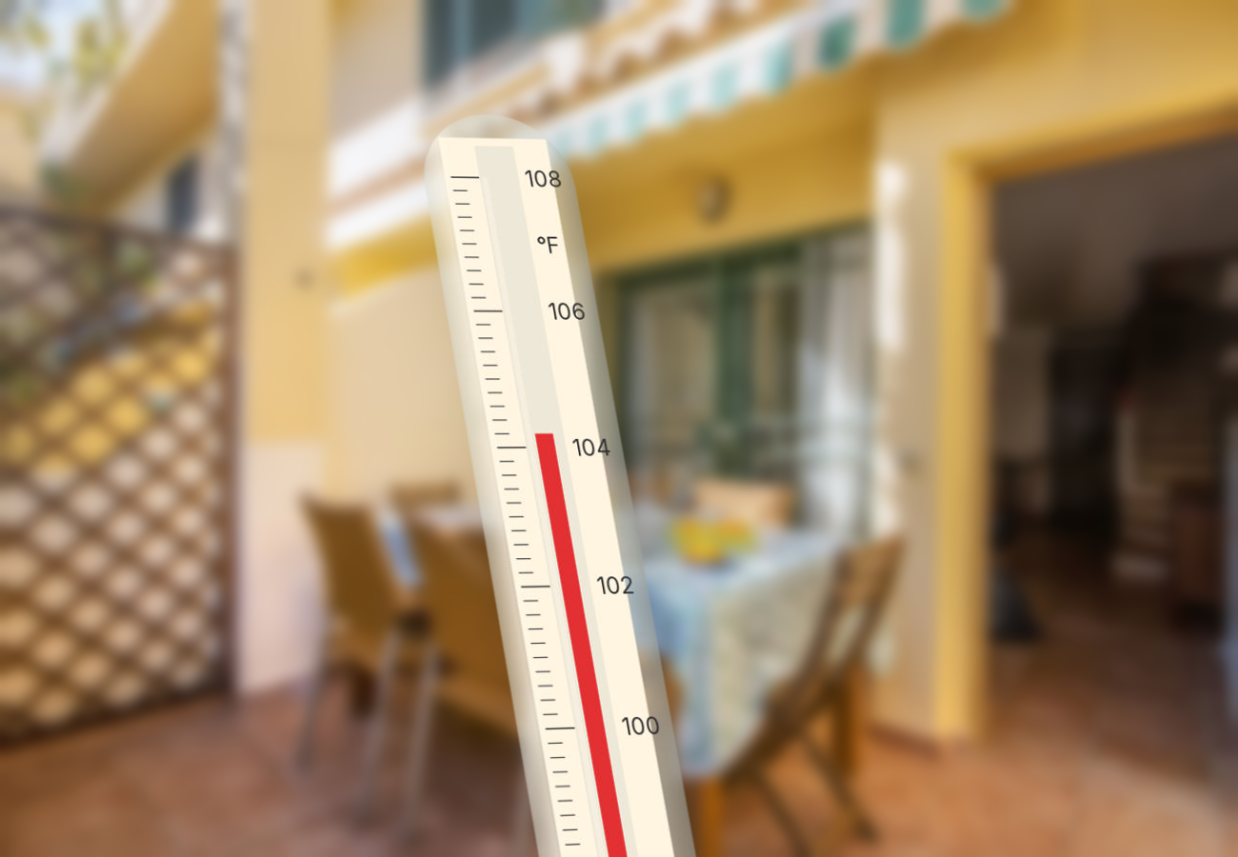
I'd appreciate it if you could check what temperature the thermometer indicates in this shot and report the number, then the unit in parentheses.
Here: 104.2 (°F)
